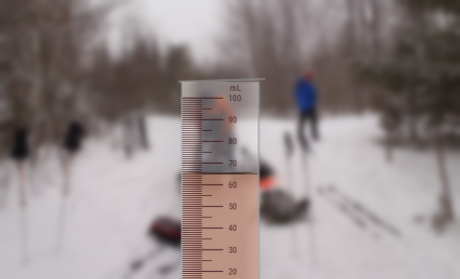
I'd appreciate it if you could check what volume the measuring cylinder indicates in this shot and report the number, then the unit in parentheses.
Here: 65 (mL)
